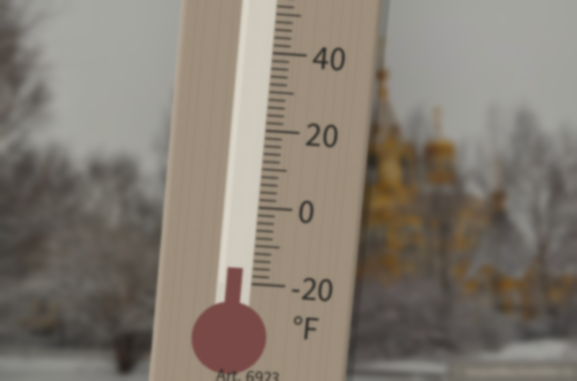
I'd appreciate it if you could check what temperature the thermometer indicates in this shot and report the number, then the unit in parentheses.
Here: -16 (°F)
